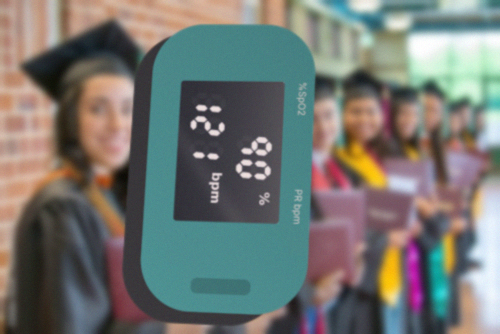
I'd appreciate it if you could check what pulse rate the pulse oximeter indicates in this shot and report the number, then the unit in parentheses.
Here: 121 (bpm)
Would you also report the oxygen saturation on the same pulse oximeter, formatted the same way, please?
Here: 90 (%)
